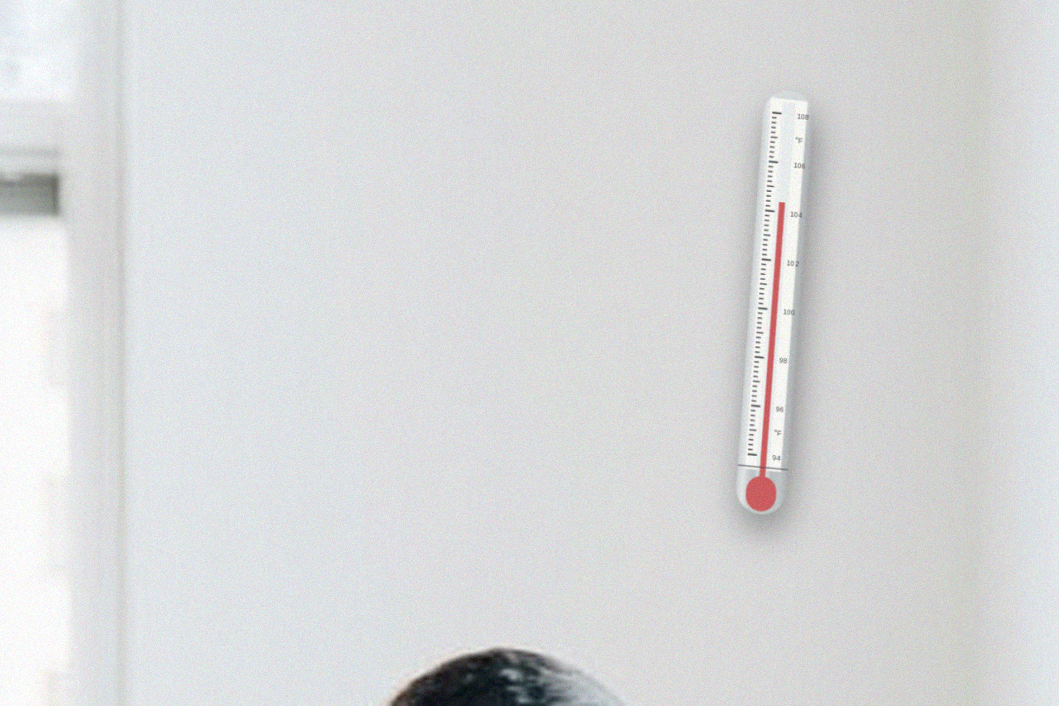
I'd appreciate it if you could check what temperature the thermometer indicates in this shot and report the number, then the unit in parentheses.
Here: 104.4 (°F)
